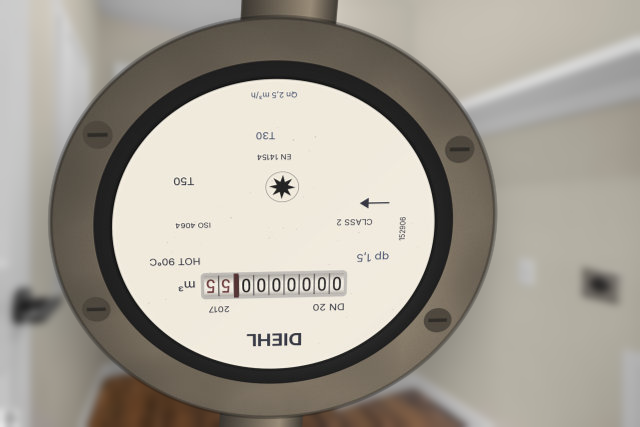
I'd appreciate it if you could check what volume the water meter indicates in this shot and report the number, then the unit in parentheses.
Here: 0.55 (m³)
